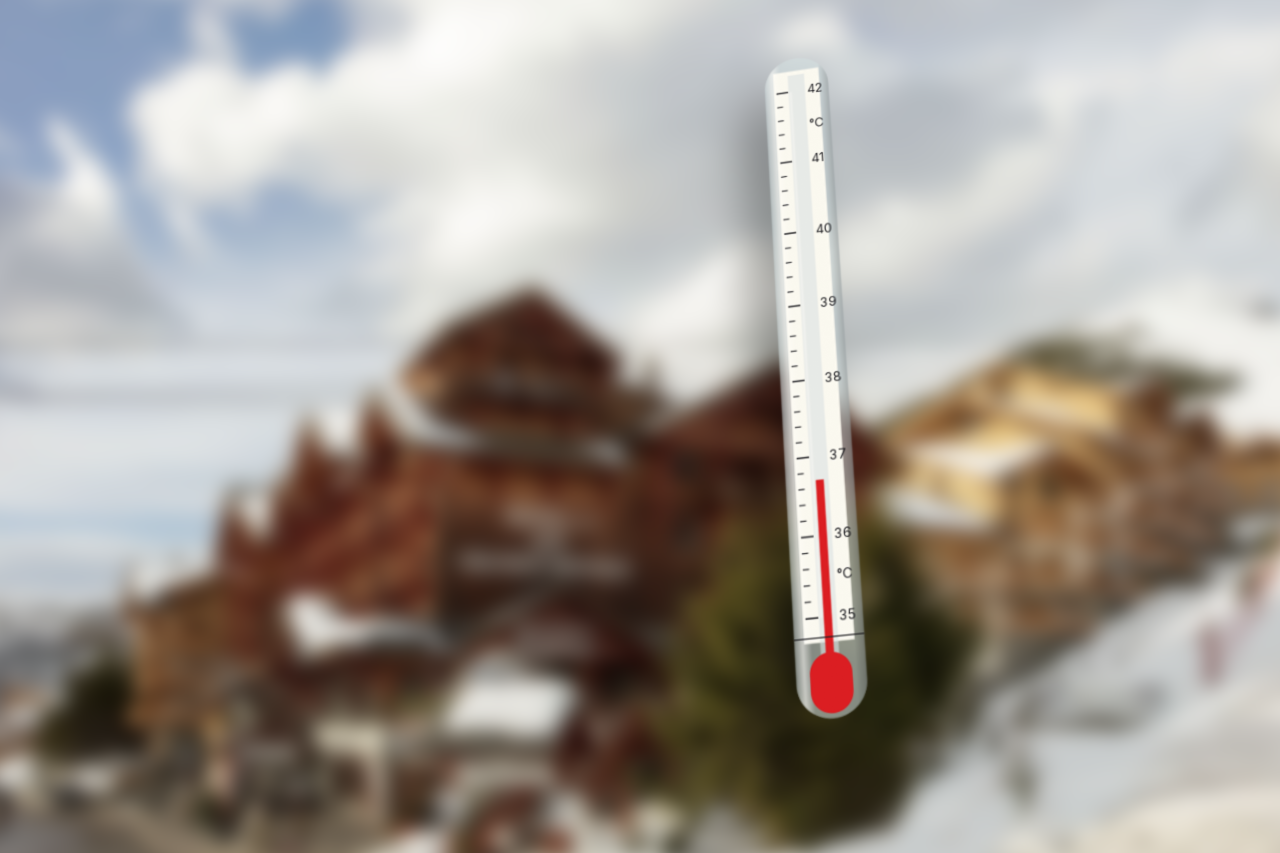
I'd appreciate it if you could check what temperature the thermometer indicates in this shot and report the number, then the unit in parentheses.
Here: 36.7 (°C)
